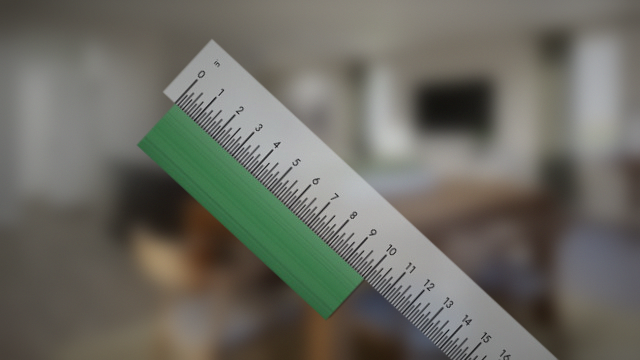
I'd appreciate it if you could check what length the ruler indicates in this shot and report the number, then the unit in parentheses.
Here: 10 (in)
